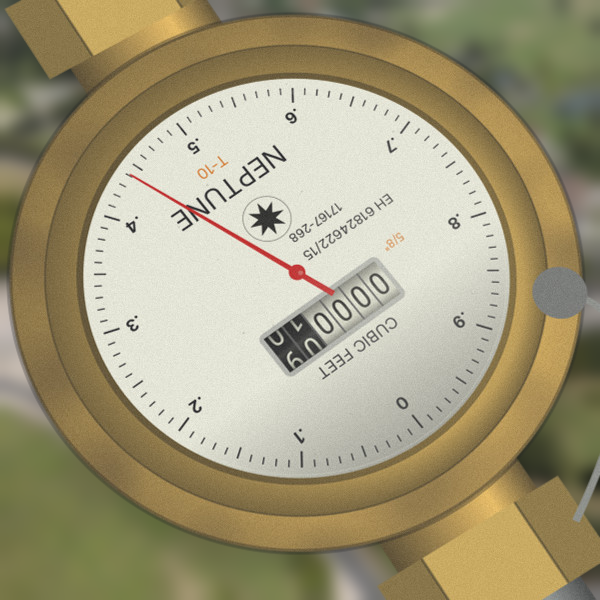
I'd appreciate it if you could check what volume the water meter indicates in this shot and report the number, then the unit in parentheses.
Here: 9.44 (ft³)
